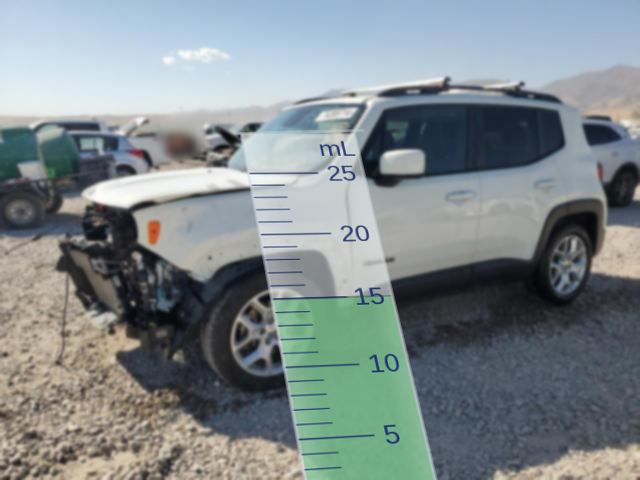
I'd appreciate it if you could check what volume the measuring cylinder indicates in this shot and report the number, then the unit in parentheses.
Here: 15 (mL)
